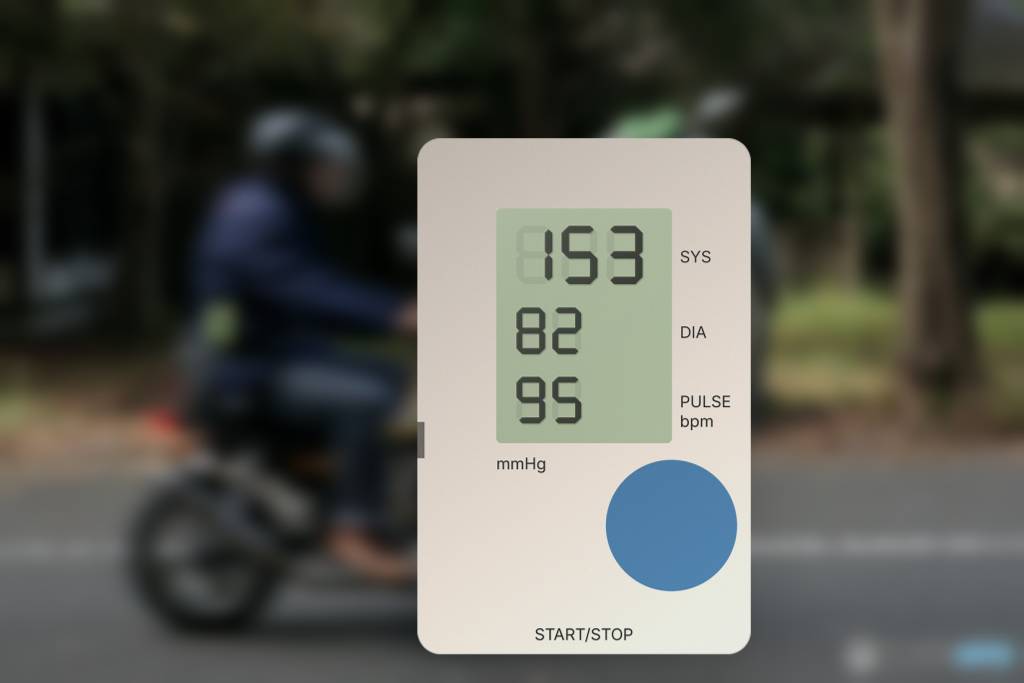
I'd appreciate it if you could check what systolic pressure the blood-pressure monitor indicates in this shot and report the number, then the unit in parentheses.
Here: 153 (mmHg)
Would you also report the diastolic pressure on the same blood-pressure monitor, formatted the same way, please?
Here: 82 (mmHg)
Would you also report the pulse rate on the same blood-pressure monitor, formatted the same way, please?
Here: 95 (bpm)
